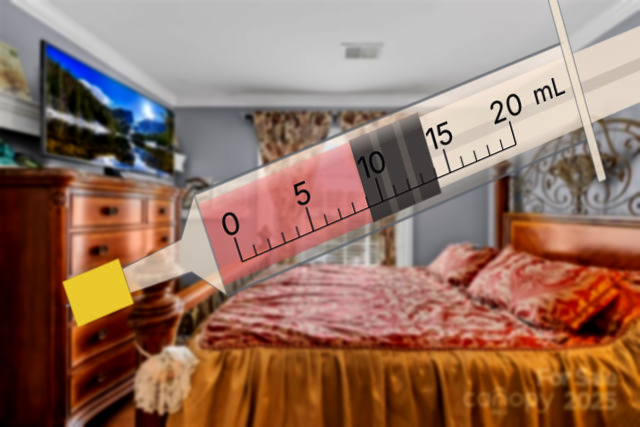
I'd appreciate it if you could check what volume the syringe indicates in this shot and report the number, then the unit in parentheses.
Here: 9 (mL)
